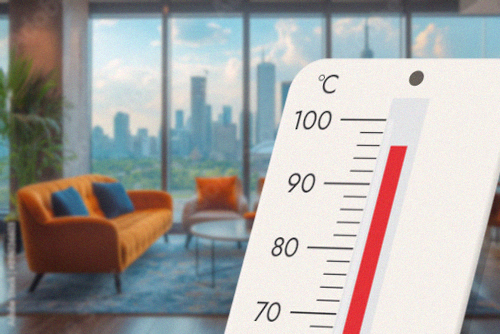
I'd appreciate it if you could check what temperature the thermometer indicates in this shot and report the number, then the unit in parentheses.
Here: 96 (°C)
